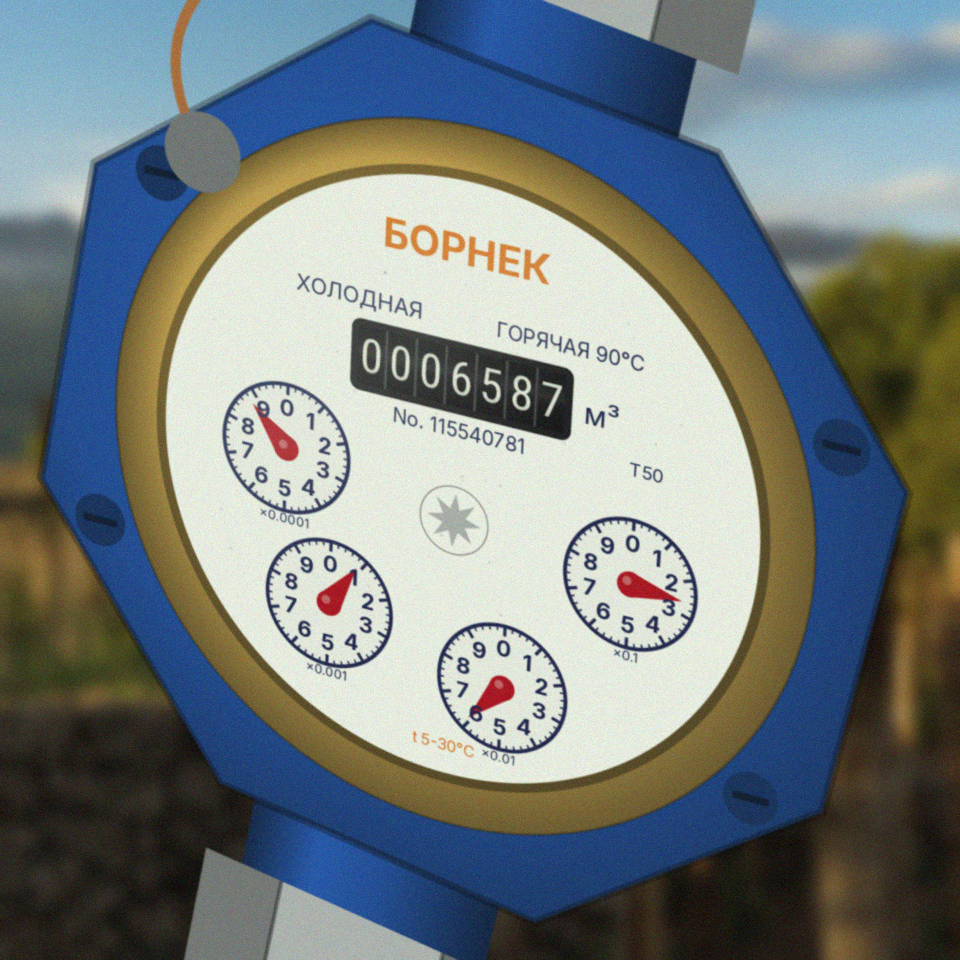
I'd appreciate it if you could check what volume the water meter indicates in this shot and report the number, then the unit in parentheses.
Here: 6587.2608 (m³)
